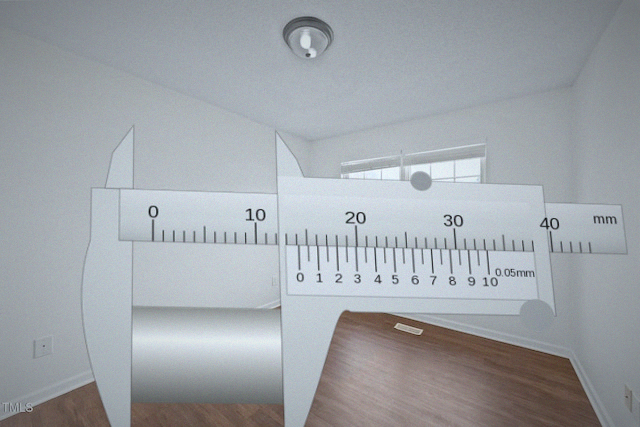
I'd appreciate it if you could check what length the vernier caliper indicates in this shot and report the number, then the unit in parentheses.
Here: 14.2 (mm)
